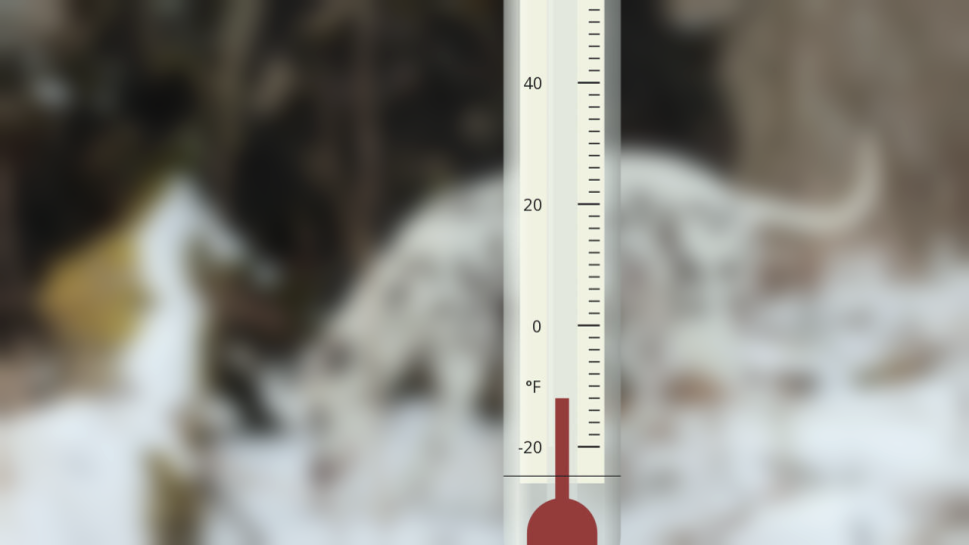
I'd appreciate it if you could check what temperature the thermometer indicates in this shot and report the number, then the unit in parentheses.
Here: -12 (°F)
